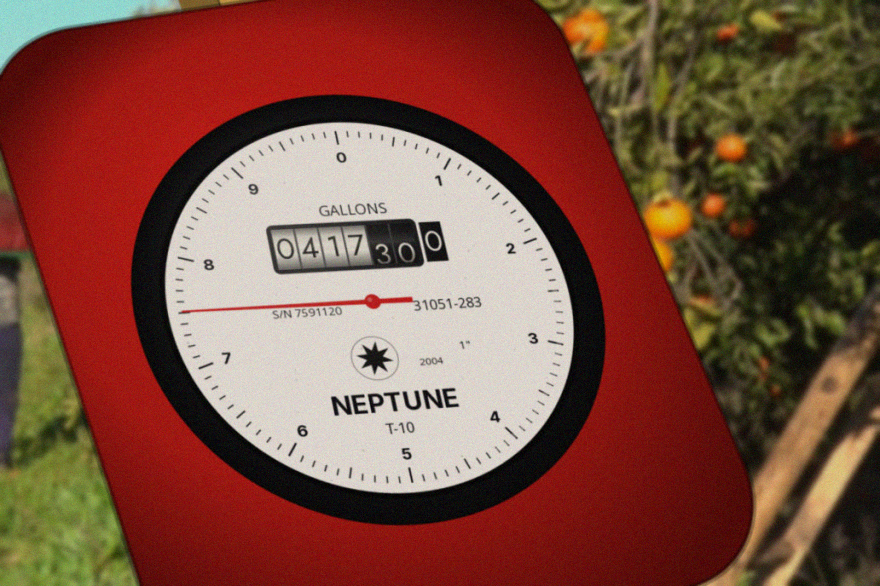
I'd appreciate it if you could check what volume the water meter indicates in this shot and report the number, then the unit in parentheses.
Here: 417297.5 (gal)
